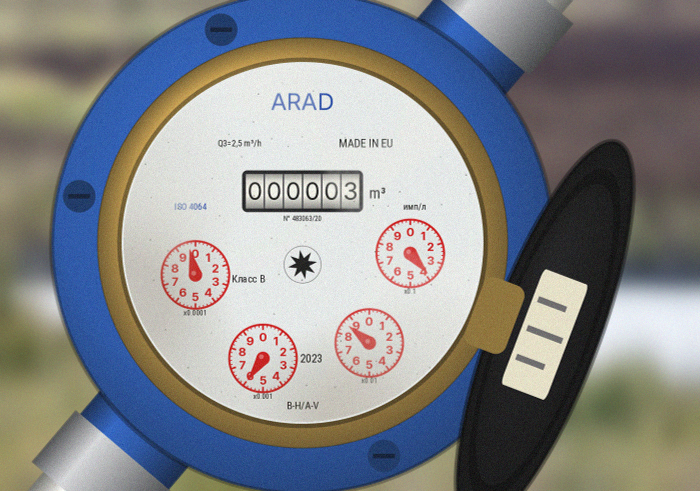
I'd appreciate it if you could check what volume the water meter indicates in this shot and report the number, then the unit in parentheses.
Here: 3.3859 (m³)
